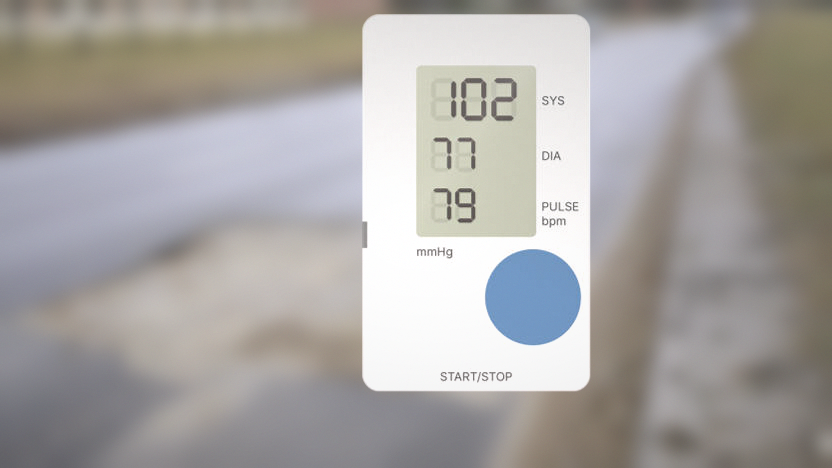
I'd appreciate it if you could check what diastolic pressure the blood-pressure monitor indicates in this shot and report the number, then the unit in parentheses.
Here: 77 (mmHg)
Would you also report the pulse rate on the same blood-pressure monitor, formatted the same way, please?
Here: 79 (bpm)
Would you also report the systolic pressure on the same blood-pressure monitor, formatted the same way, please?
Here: 102 (mmHg)
